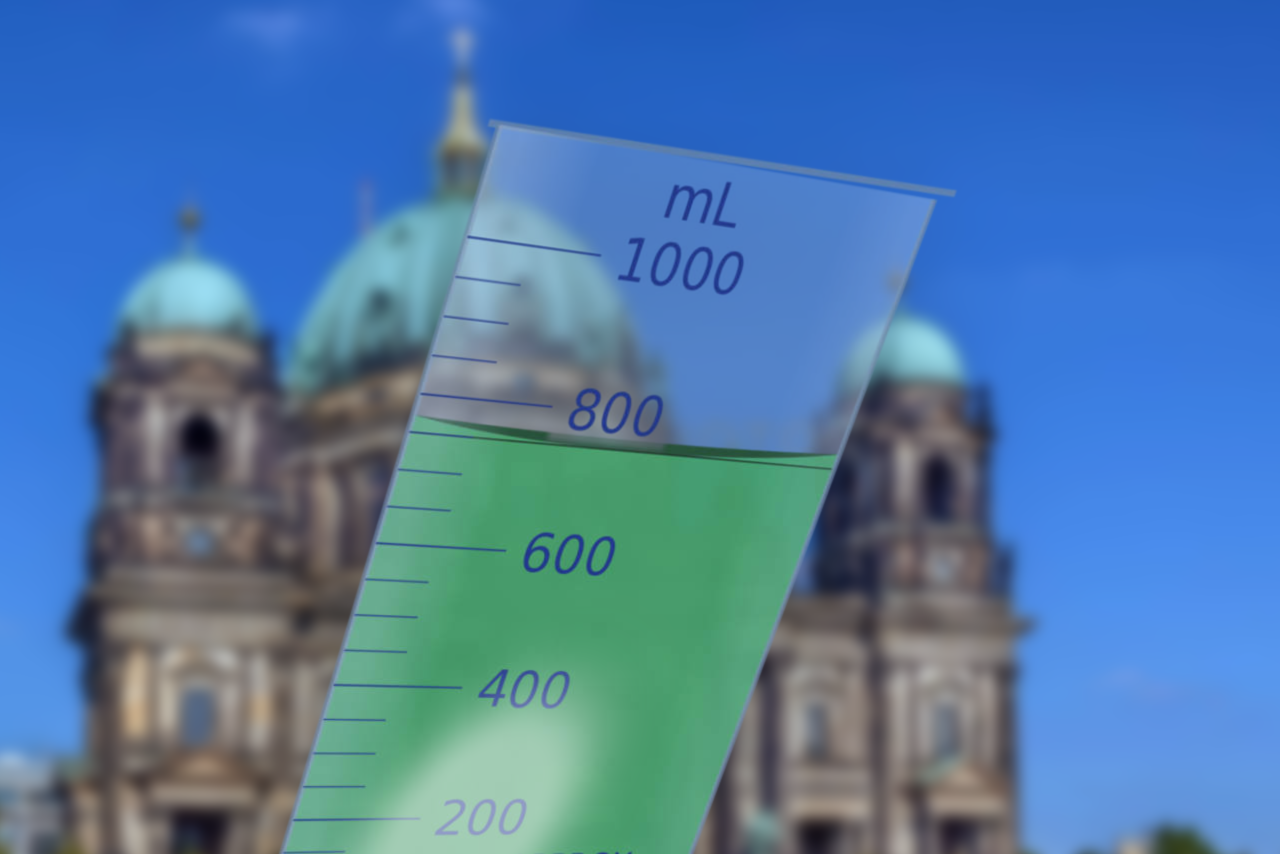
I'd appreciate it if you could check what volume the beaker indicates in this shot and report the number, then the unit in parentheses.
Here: 750 (mL)
